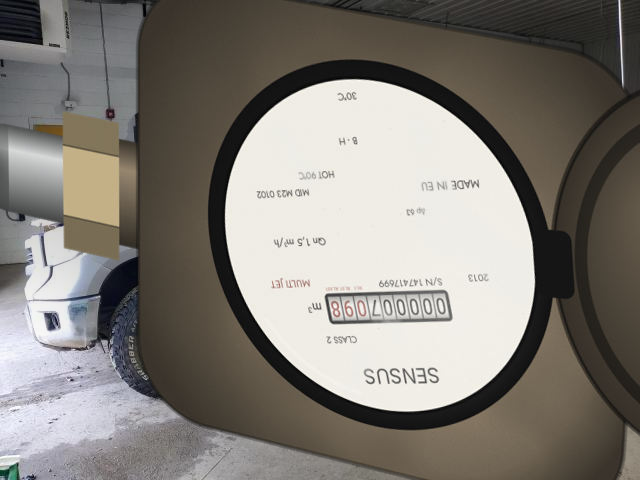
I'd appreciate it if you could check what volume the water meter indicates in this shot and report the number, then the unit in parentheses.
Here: 7.098 (m³)
